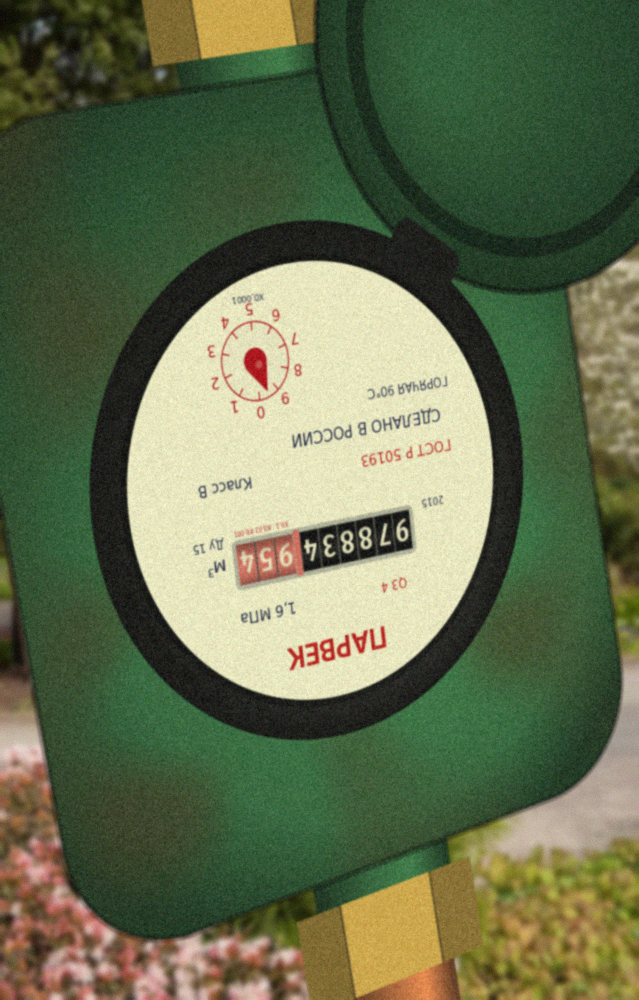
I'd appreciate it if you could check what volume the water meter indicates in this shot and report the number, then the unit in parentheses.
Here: 978834.9539 (m³)
